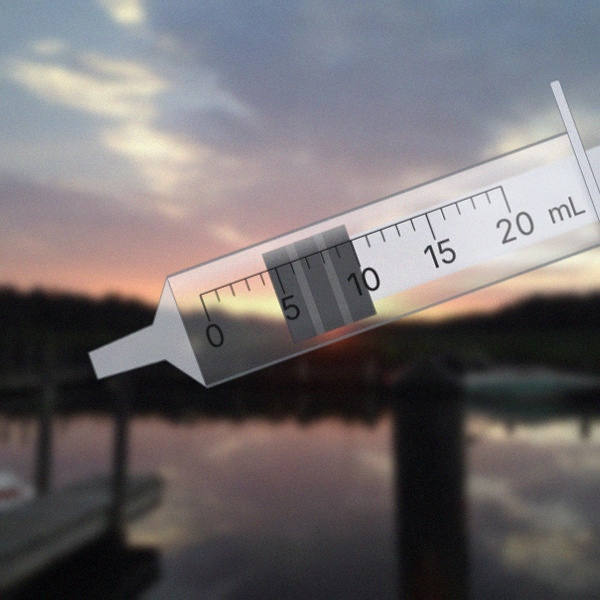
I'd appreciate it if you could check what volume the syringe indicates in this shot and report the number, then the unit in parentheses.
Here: 4.5 (mL)
